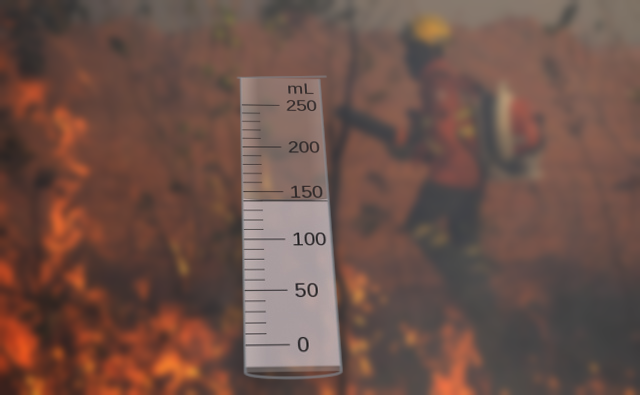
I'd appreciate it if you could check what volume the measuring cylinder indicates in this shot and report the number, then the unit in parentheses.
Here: 140 (mL)
